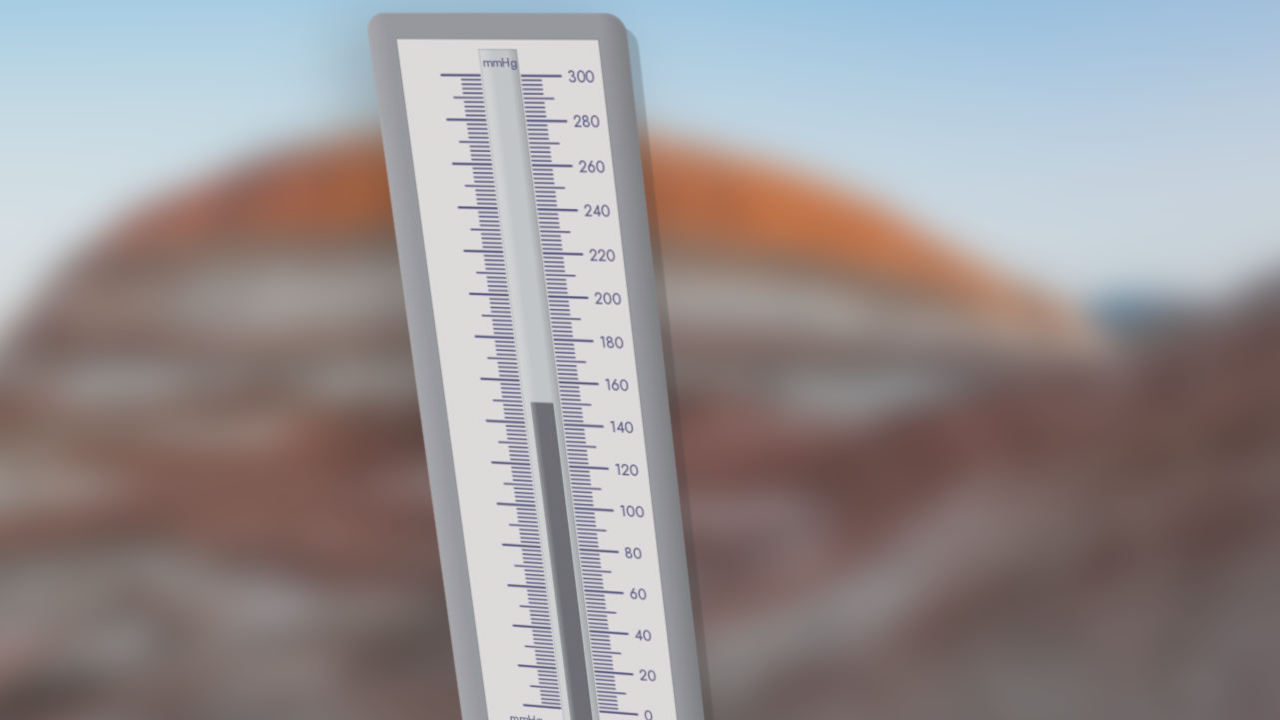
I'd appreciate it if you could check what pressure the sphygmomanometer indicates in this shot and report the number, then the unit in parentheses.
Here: 150 (mmHg)
